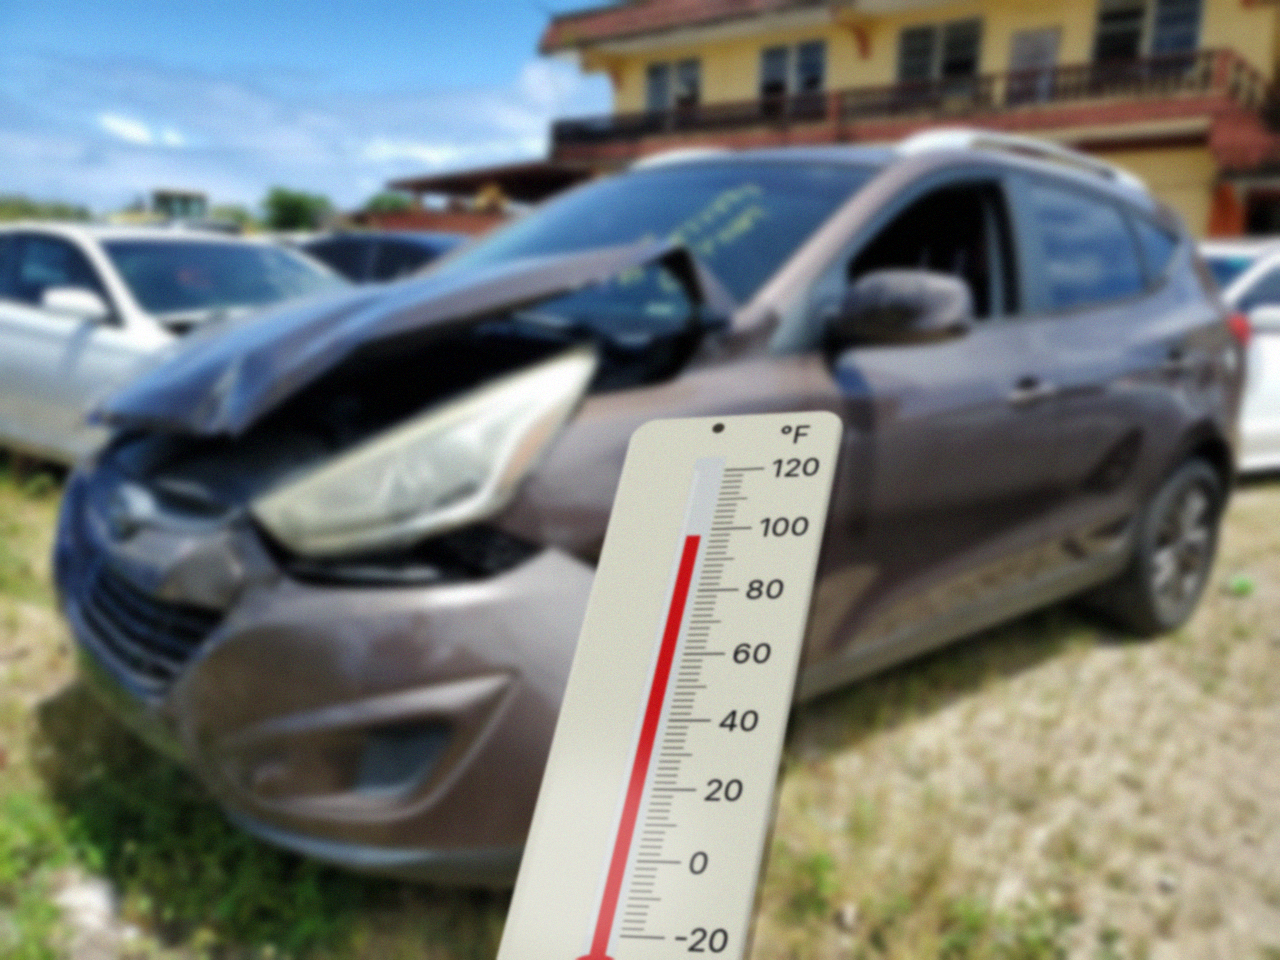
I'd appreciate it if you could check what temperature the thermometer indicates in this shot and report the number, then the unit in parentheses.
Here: 98 (°F)
